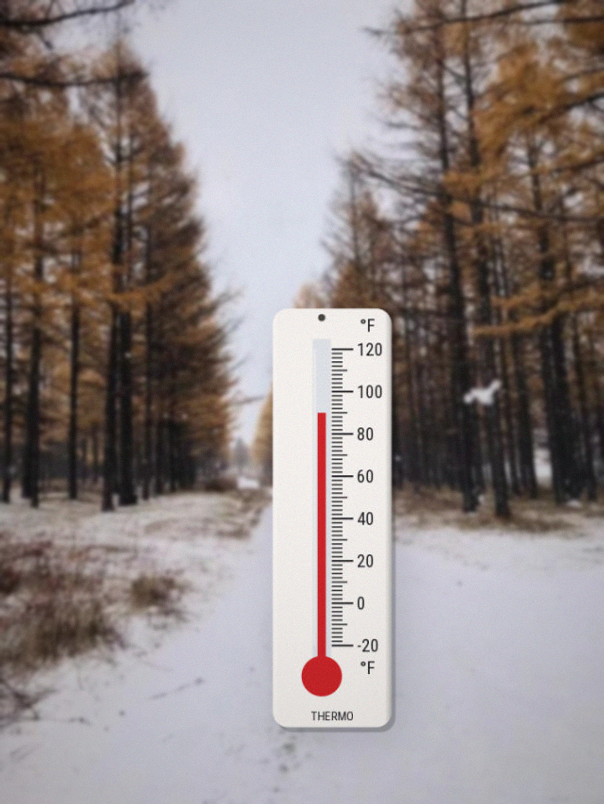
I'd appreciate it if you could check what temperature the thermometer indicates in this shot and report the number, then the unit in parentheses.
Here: 90 (°F)
